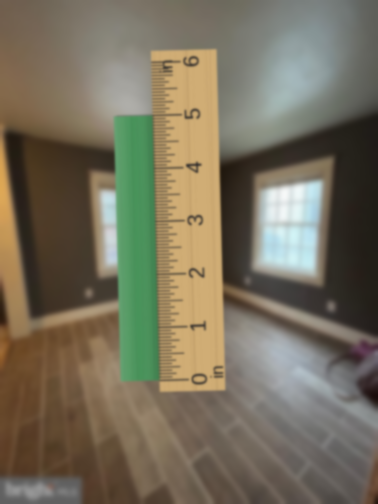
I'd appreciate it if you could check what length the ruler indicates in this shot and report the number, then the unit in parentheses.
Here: 5 (in)
